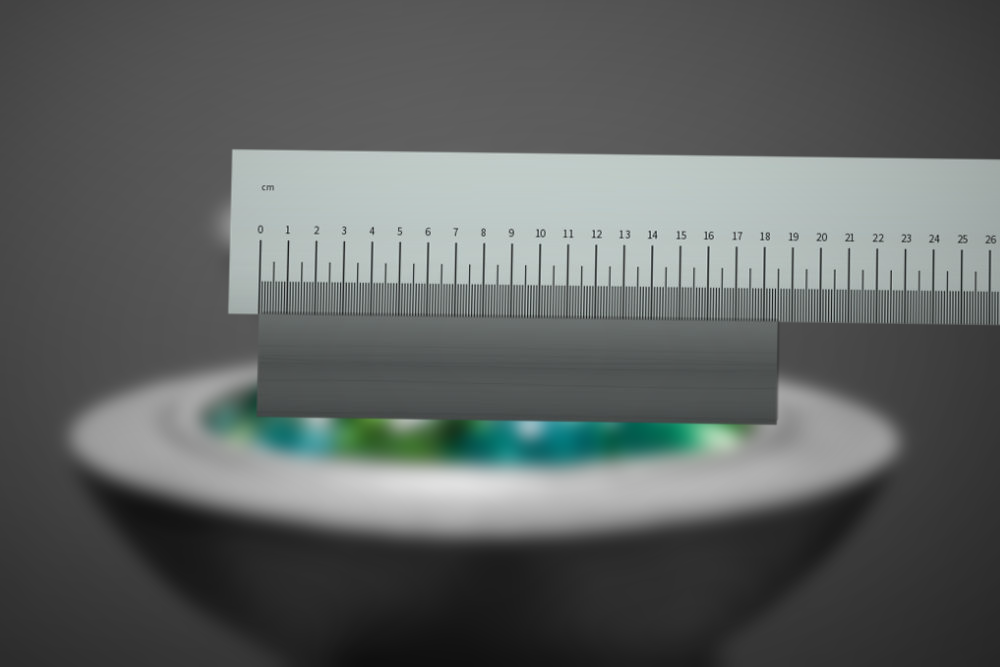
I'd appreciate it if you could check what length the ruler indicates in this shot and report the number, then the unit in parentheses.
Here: 18.5 (cm)
